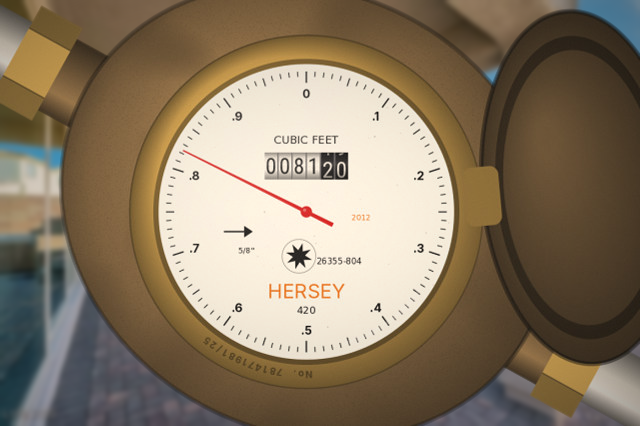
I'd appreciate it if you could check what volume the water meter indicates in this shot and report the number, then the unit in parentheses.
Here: 8119.82 (ft³)
